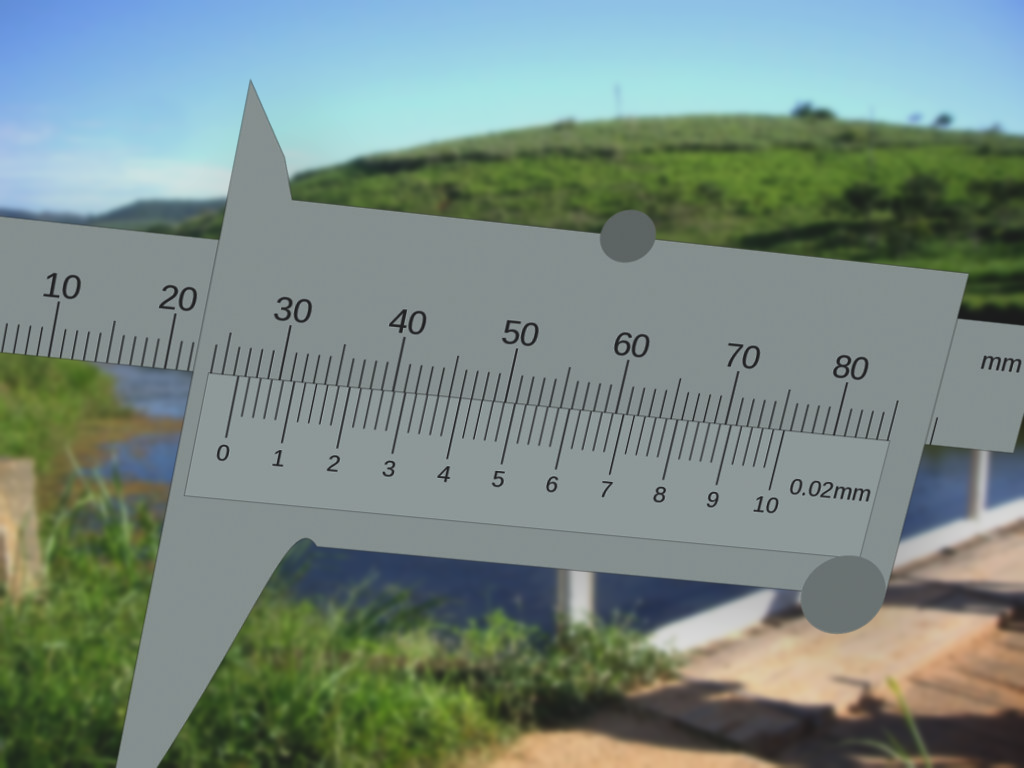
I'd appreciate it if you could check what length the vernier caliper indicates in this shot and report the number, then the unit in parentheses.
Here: 26.4 (mm)
